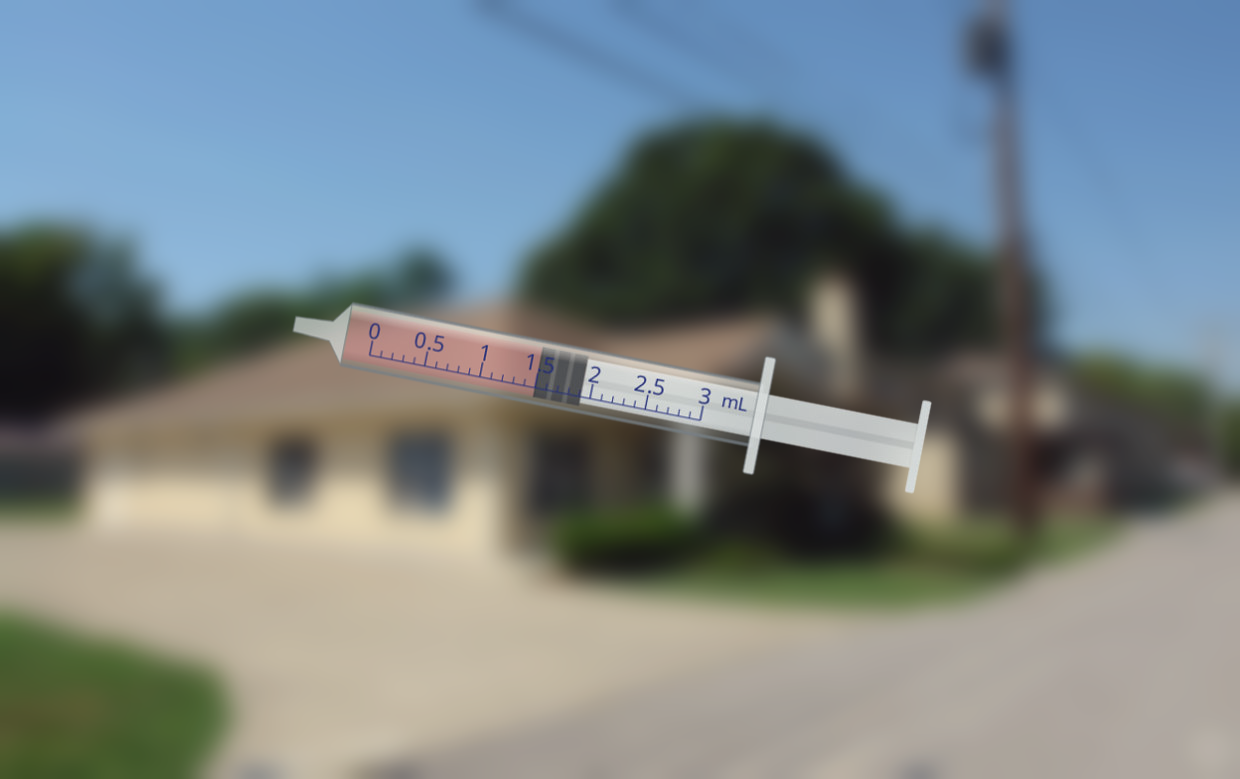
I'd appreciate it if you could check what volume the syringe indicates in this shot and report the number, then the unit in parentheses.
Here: 1.5 (mL)
